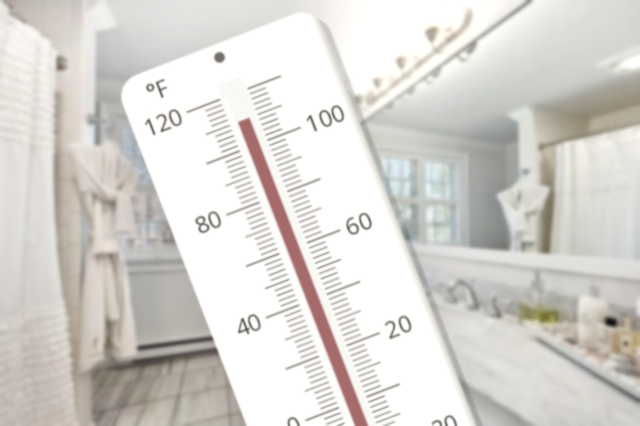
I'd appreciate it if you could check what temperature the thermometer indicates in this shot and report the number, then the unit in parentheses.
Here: 110 (°F)
